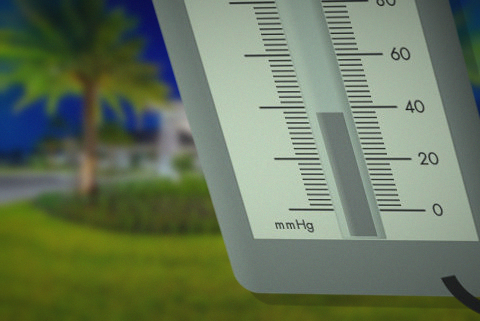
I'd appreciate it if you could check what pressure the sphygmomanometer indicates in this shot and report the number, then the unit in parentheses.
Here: 38 (mmHg)
